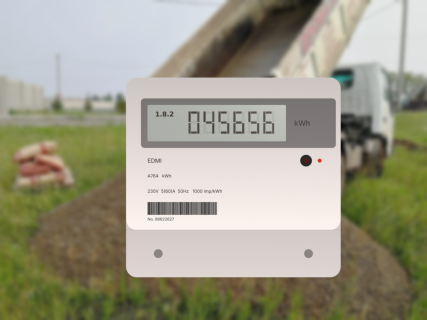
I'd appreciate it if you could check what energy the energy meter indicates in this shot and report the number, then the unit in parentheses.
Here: 45656 (kWh)
